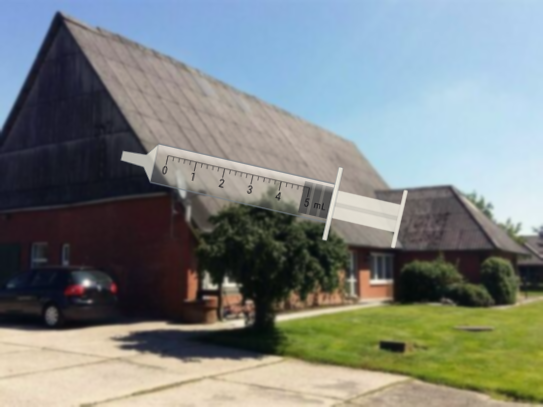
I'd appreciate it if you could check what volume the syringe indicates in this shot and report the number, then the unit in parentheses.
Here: 4.8 (mL)
